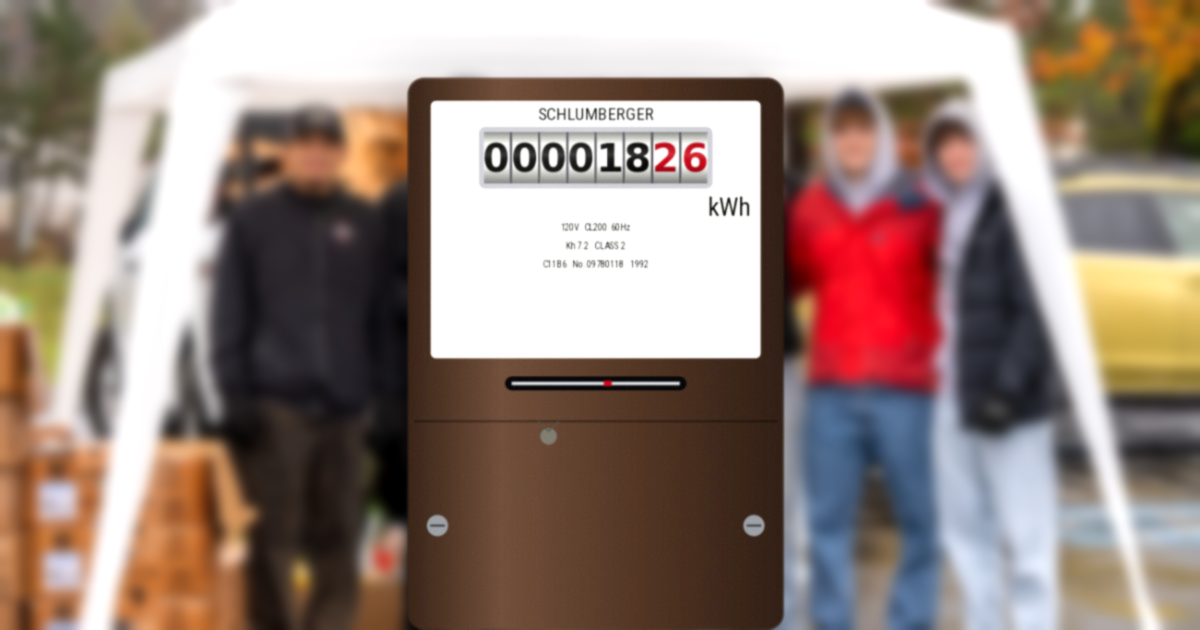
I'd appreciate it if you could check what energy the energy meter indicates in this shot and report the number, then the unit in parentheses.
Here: 18.26 (kWh)
